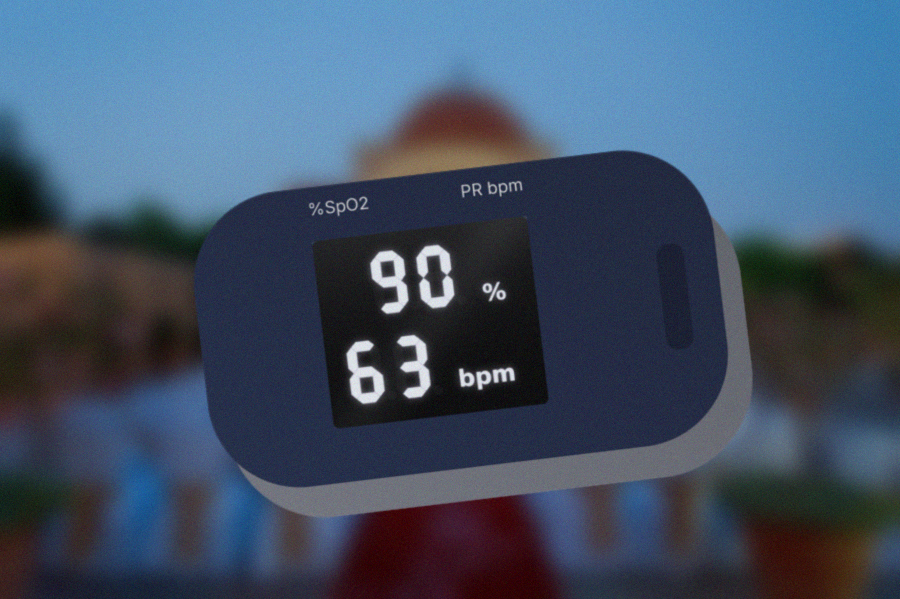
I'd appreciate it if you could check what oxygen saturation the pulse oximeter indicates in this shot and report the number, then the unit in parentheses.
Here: 90 (%)
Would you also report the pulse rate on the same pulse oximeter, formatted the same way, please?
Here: 63 (bpm)
